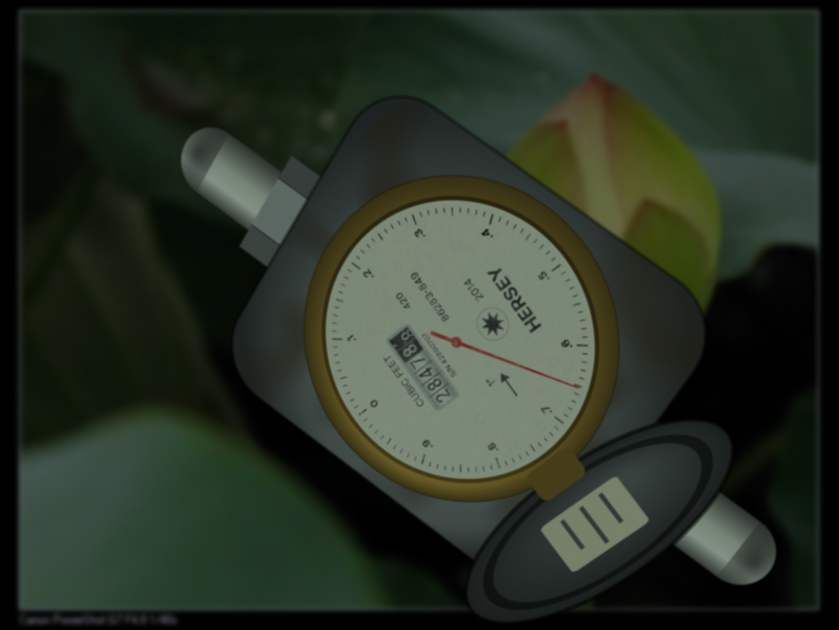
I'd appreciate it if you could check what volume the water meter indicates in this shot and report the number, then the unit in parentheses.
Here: 284787.65 (ft³)
